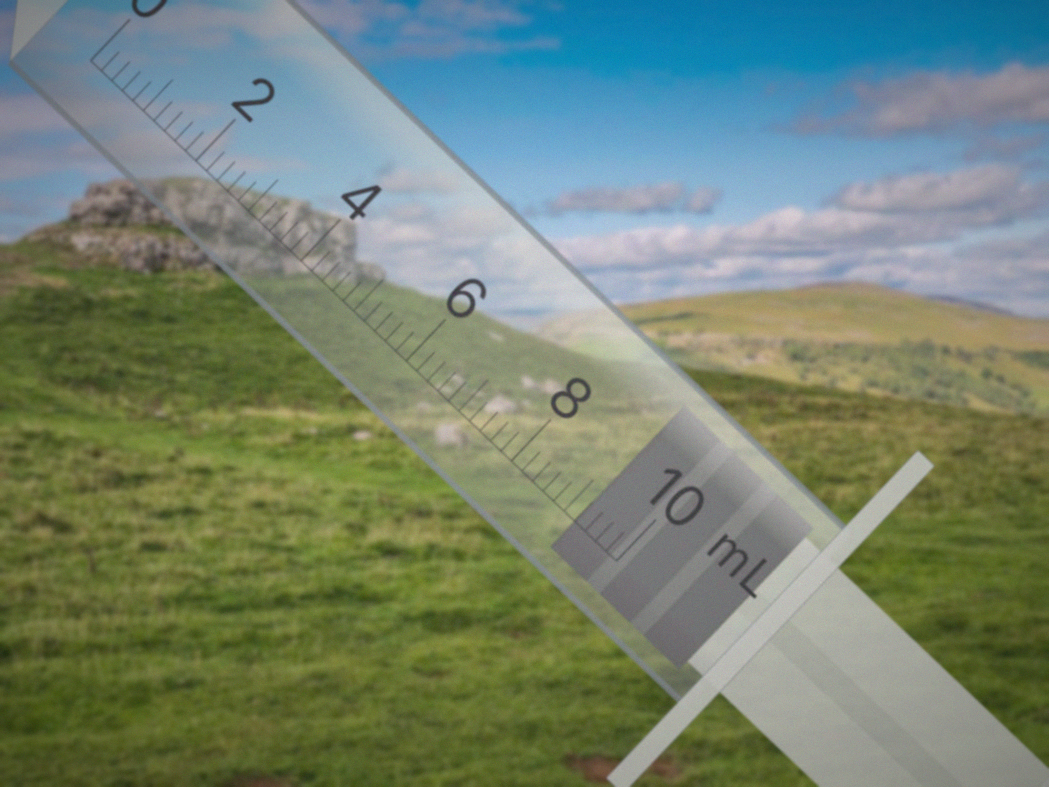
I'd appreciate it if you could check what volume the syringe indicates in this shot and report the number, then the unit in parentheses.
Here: 9.2 (mL)
